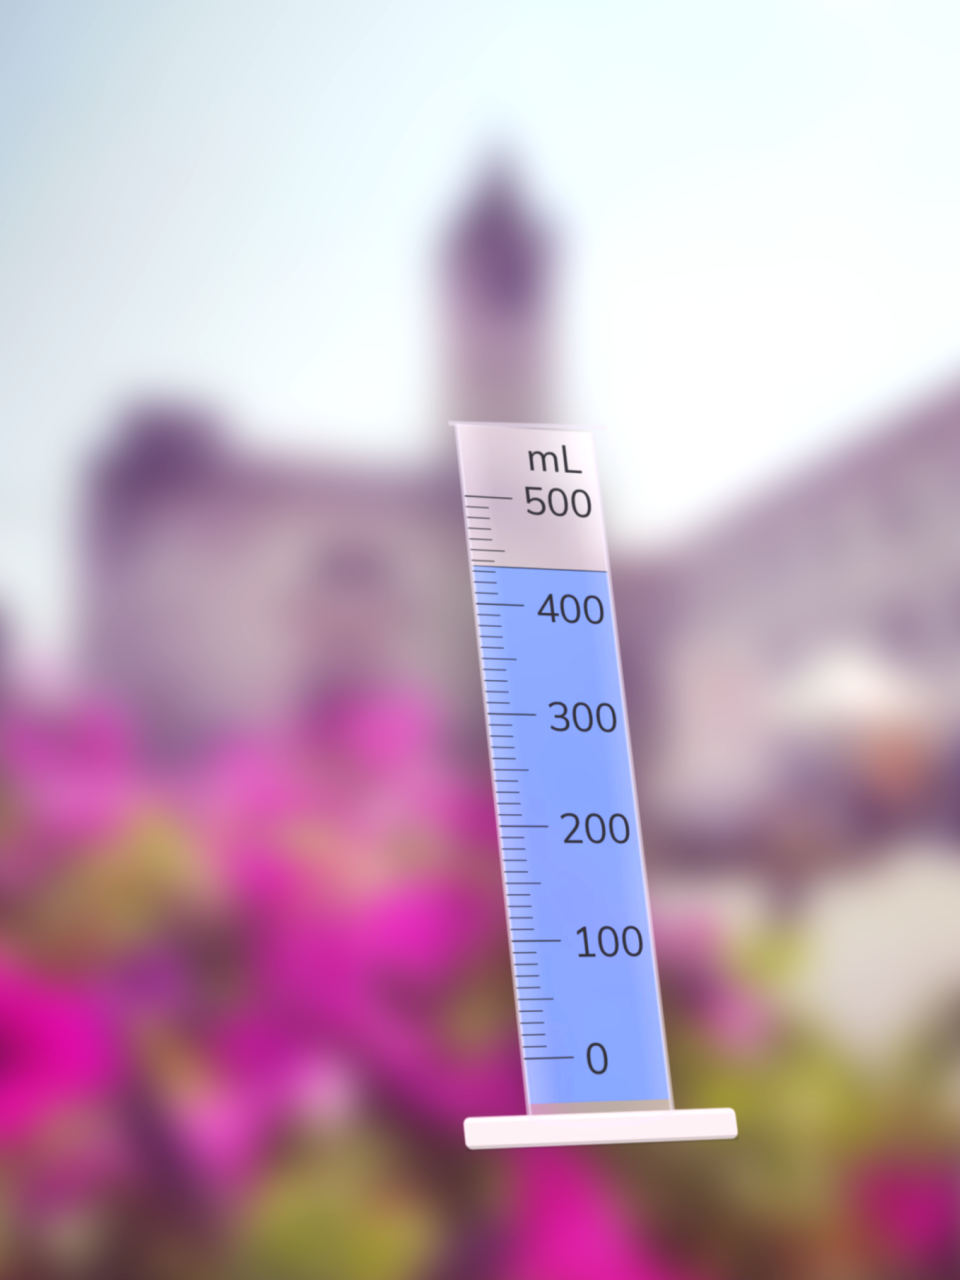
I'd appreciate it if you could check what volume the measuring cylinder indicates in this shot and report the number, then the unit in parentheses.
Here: 435 (mL)
